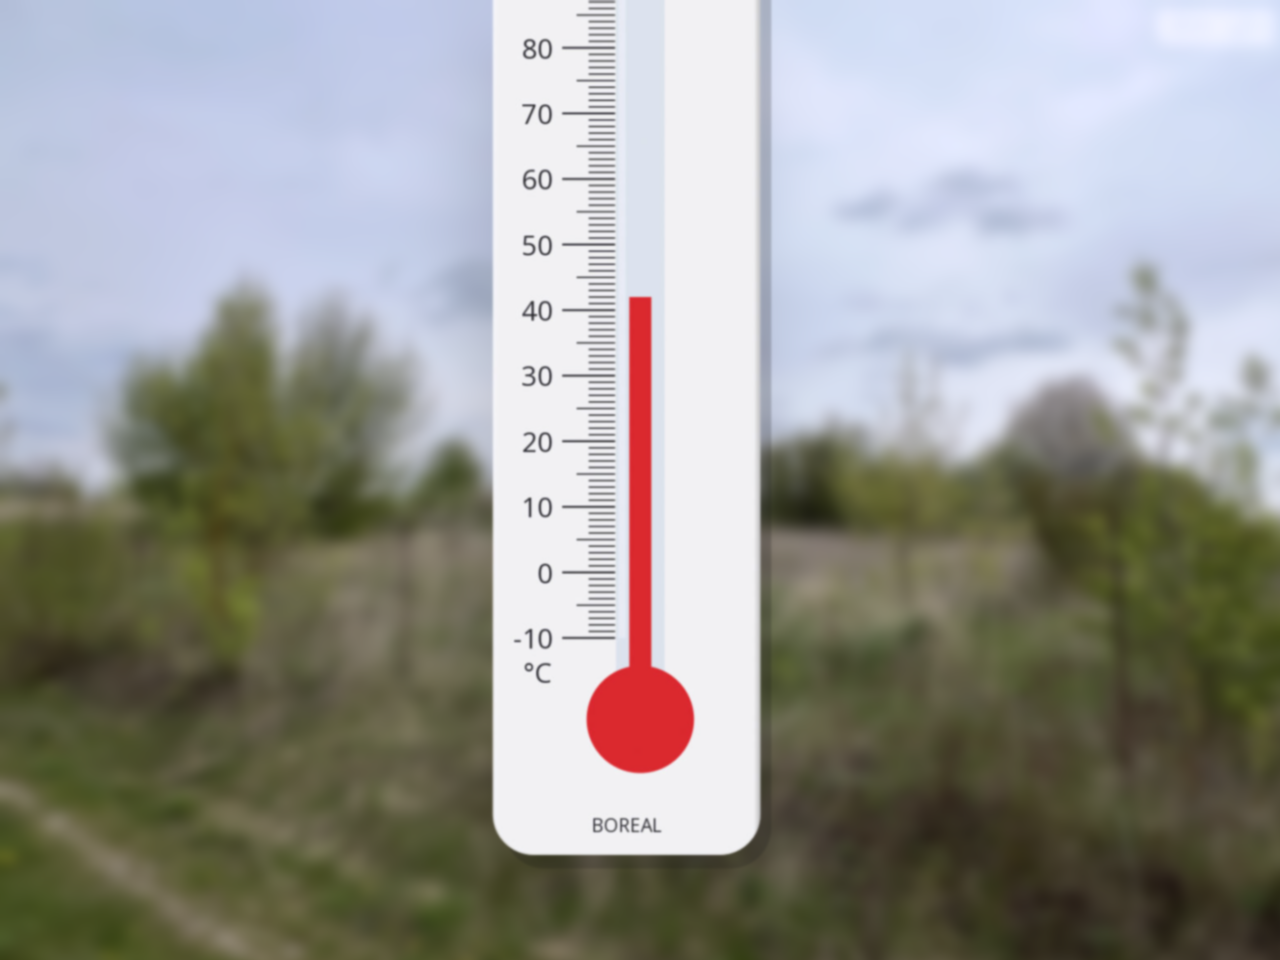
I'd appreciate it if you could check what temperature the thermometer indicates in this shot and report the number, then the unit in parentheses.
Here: 42 (°C)
